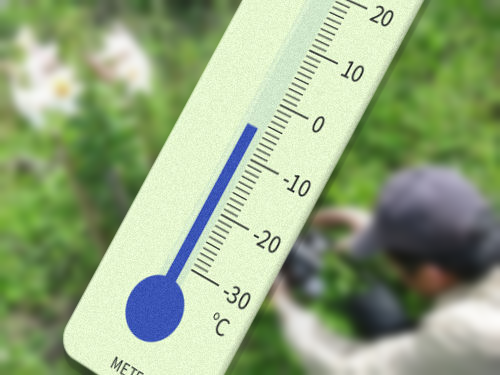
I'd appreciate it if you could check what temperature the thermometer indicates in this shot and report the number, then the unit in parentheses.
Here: -5 (°C)
